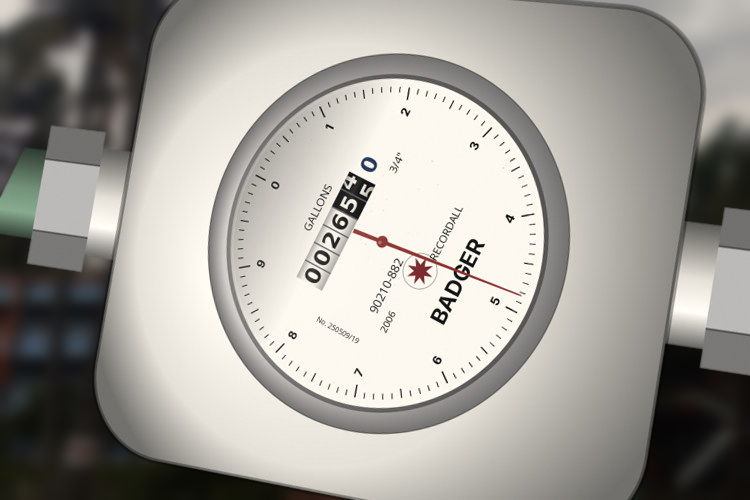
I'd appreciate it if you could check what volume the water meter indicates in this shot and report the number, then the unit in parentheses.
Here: 26544.8 (gal)
